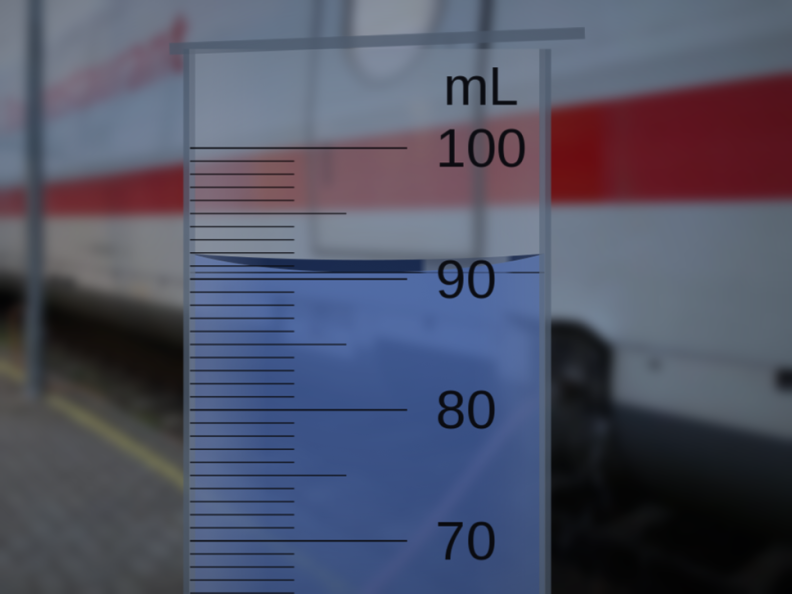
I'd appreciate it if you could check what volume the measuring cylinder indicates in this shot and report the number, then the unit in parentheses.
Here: 90.5 (mL)
